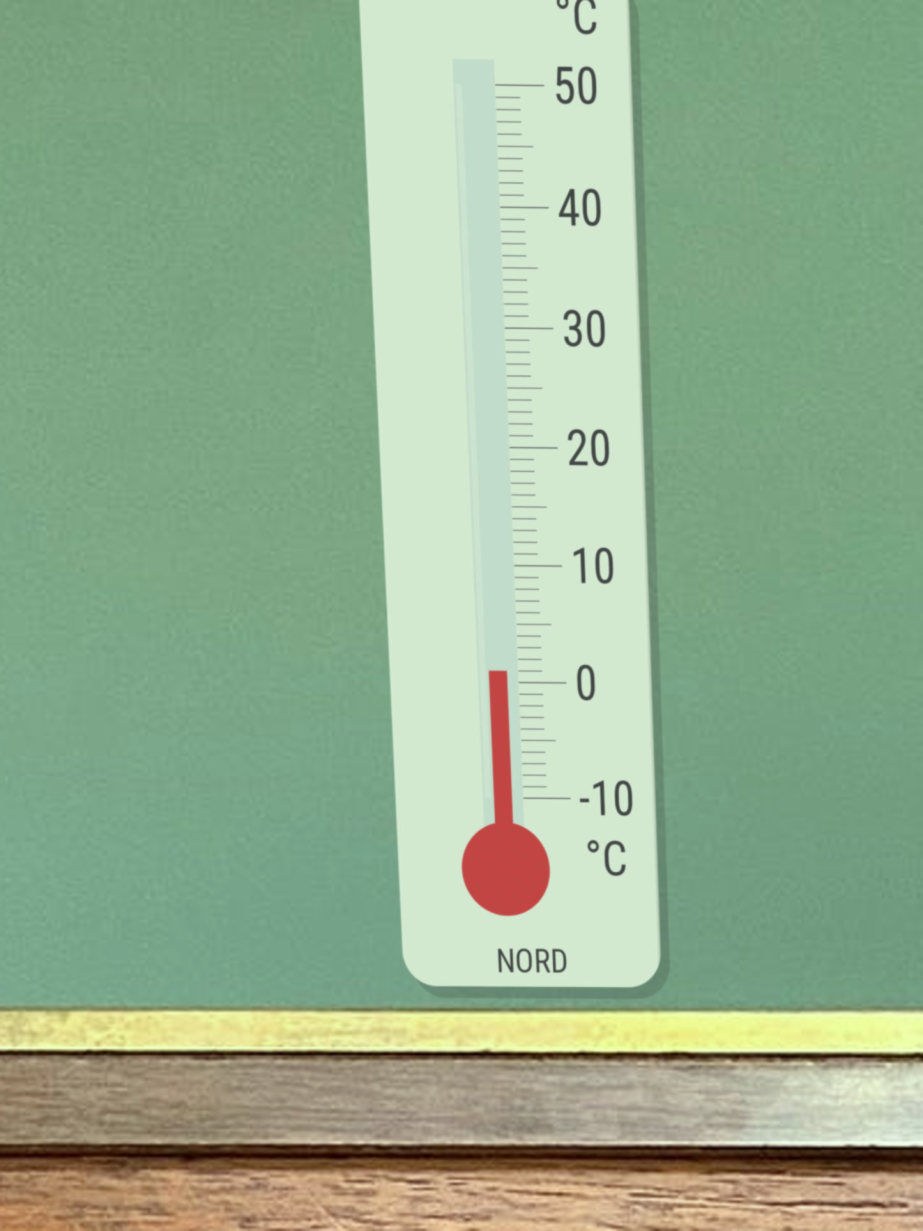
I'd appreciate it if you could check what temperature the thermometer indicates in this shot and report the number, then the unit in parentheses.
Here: 1 (°C)
